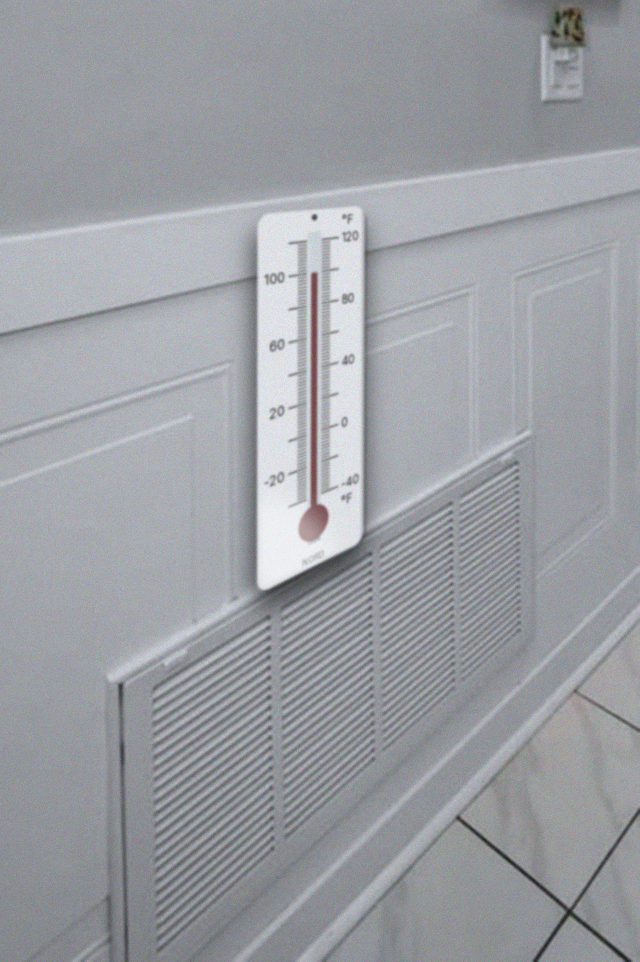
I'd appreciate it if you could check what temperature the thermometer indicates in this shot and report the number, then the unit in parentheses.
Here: 100 (°F)
